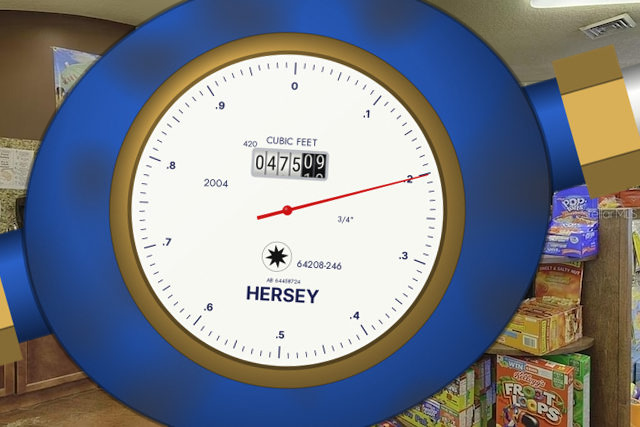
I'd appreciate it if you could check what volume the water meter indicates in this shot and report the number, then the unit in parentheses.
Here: 47509.20 (ft³)
